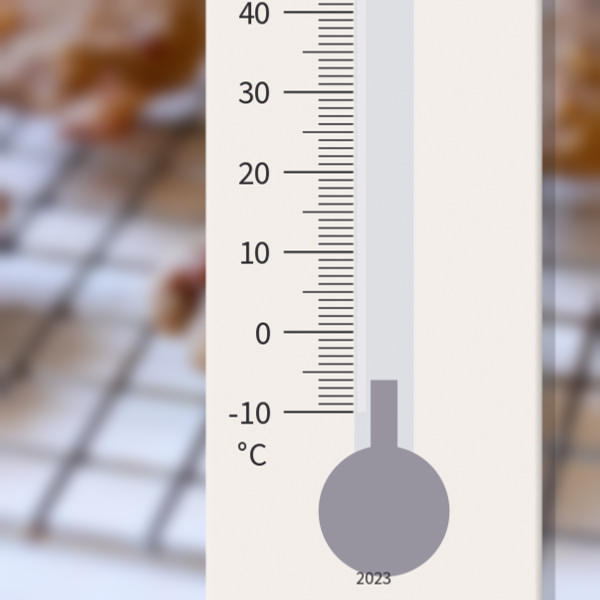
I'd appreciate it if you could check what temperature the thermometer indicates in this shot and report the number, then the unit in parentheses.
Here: -6 (°C)
